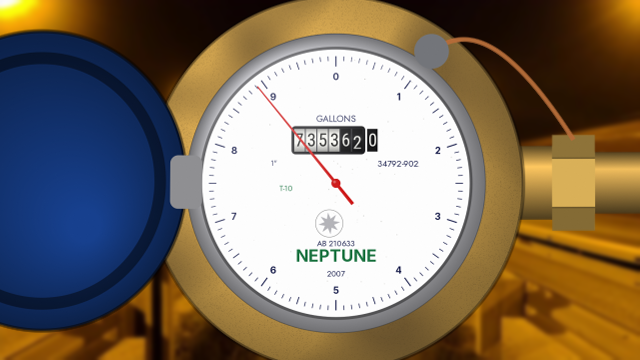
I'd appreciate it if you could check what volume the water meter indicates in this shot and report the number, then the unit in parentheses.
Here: 7353618.9 (gal)
